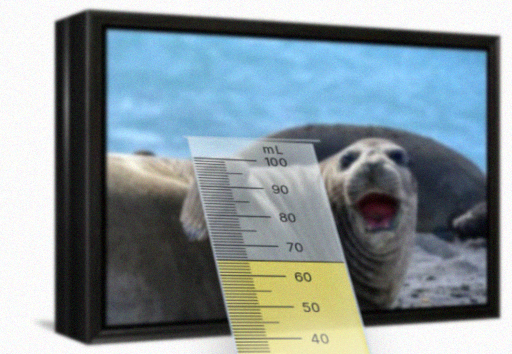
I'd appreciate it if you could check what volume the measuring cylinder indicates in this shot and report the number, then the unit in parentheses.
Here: 65 (mL)
